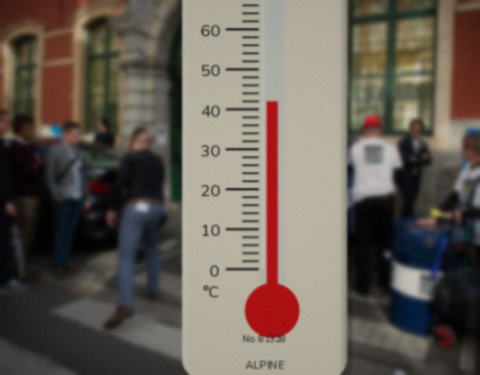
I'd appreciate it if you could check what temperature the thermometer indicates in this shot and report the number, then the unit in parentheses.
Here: 42 (°C)
